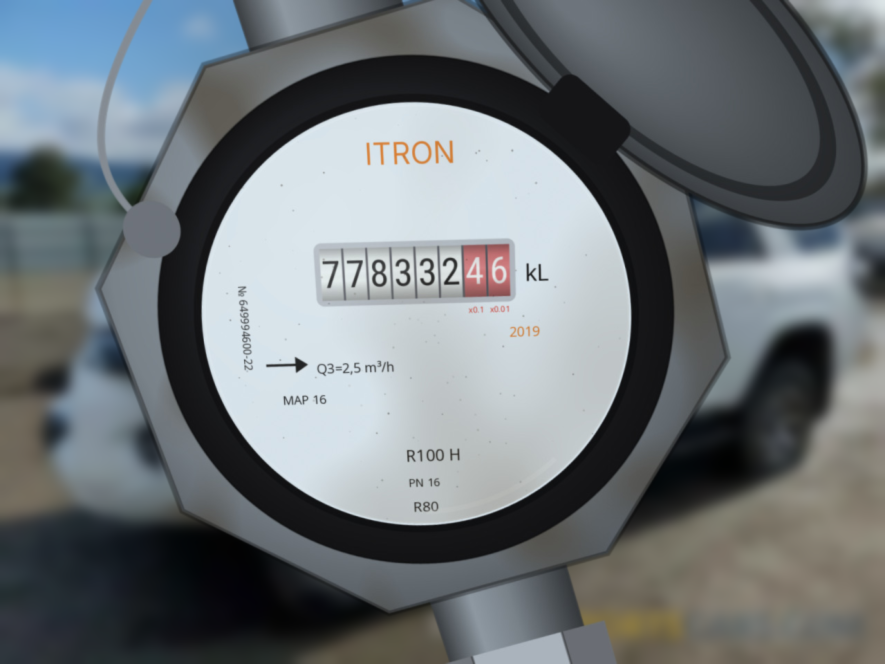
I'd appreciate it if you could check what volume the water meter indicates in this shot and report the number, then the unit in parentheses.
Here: 778332.46 (kL)
